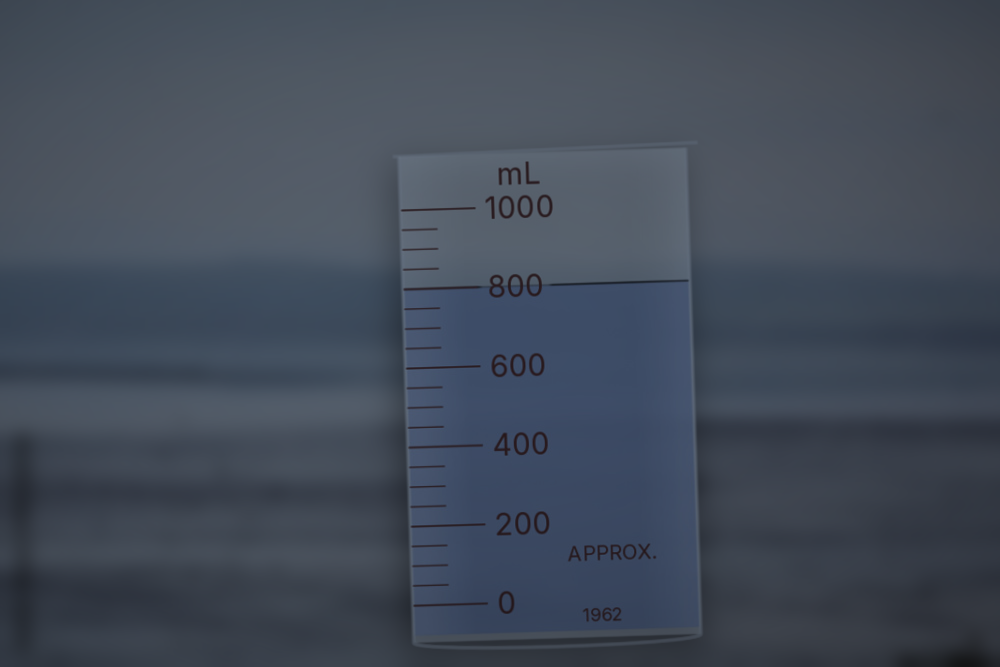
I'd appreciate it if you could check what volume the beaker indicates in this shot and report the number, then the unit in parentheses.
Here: 800 (mL)
